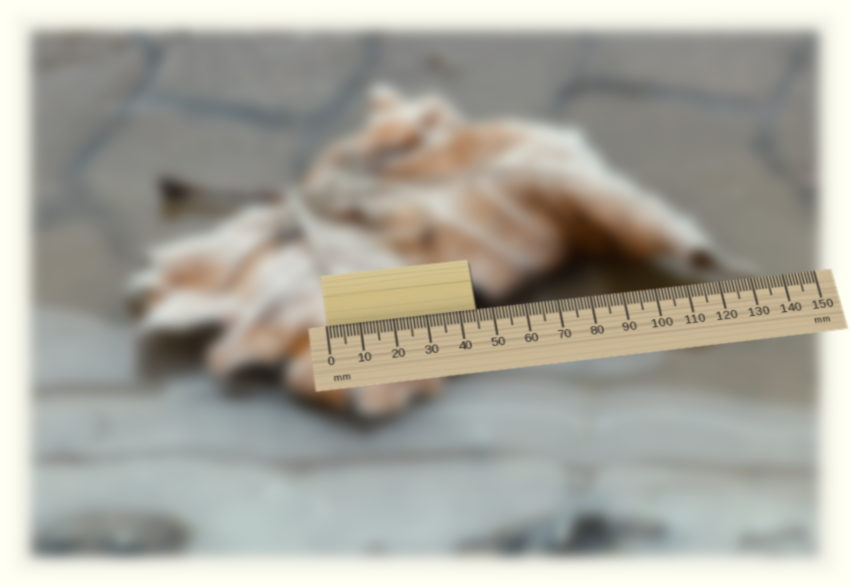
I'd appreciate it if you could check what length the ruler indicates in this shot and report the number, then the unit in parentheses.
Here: 45 (mm)
